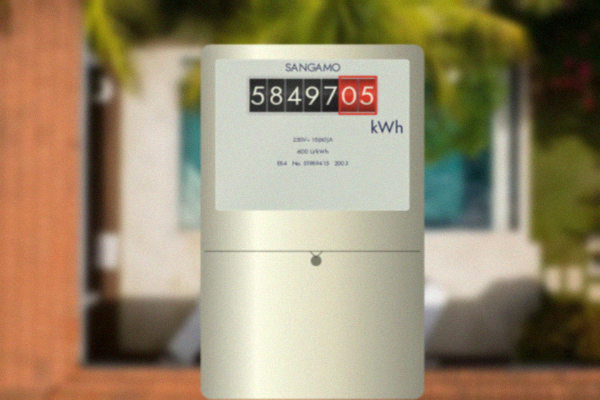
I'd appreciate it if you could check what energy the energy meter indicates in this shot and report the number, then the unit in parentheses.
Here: 58497.05 (kWh)
